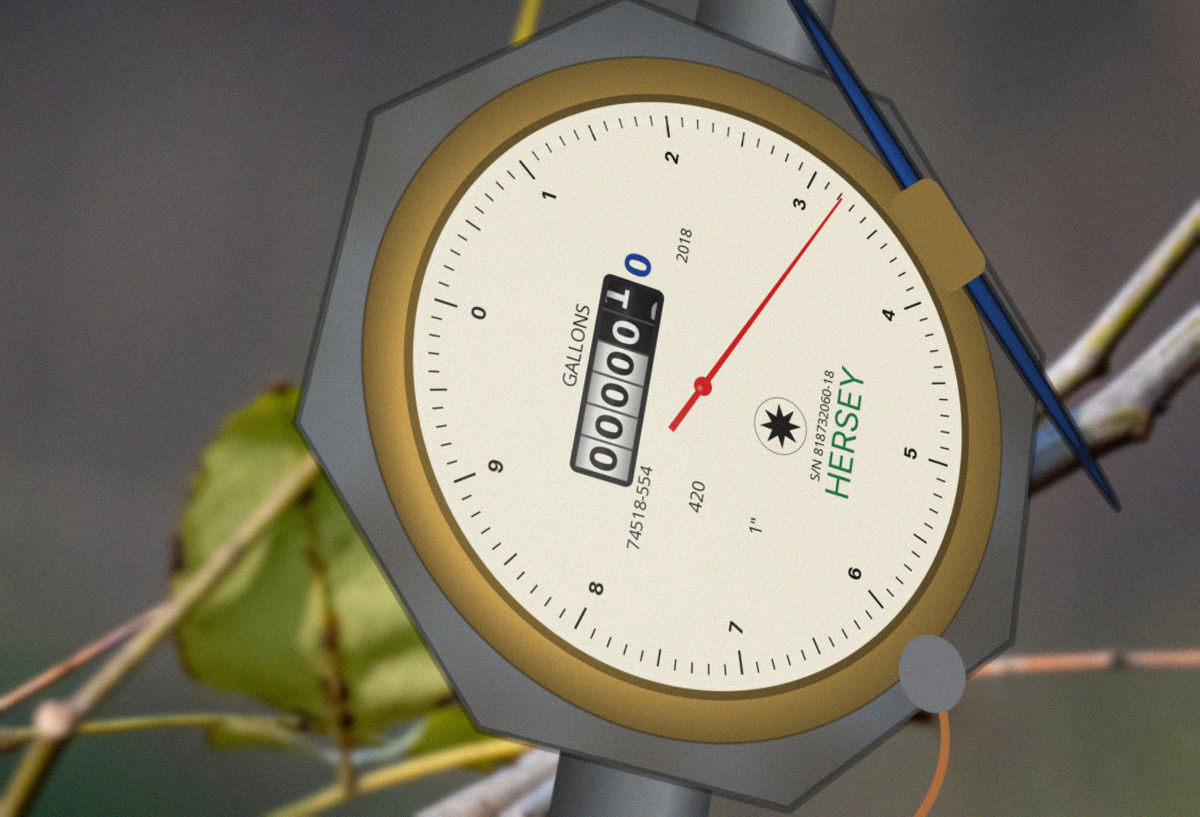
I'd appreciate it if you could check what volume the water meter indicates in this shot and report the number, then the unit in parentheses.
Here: 13.2 (gal)
